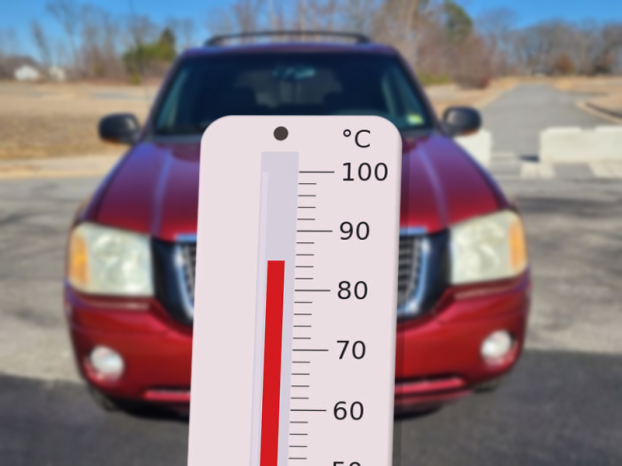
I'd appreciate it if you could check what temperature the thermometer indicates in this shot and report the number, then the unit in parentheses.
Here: 85 (°C)
